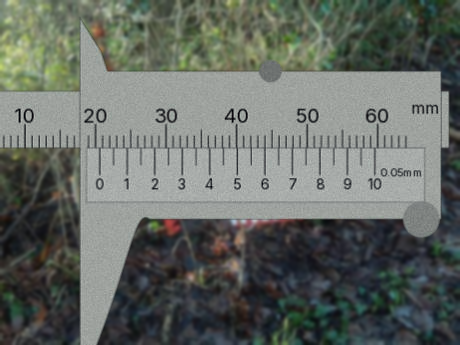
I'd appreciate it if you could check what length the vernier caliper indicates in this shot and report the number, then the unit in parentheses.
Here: 20.6 (mm)
